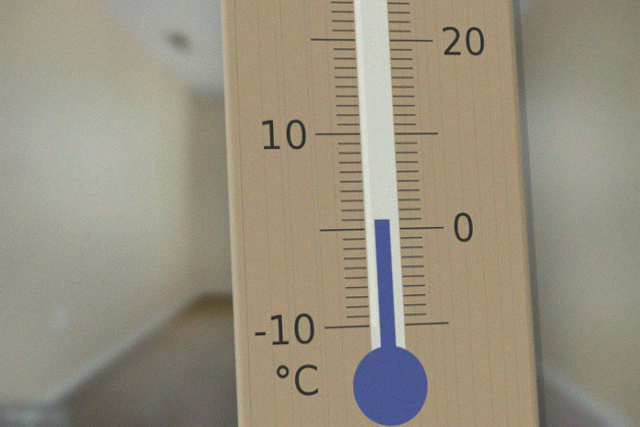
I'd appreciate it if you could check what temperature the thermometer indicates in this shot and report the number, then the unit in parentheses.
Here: 1 (°C)
